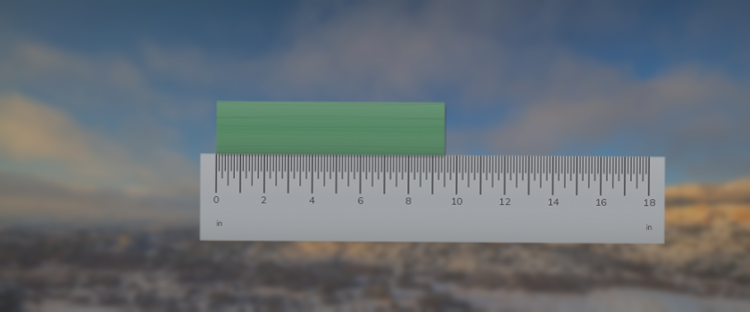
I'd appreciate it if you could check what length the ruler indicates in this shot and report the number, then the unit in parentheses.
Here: 9.5 (in)
